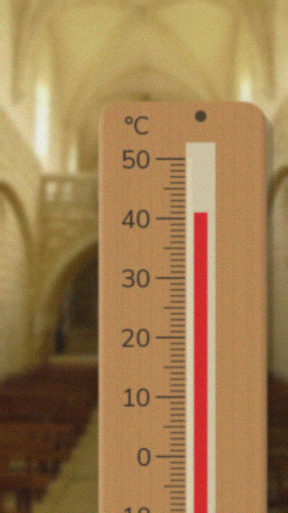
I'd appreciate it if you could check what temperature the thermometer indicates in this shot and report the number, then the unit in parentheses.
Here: 41 (°C)
